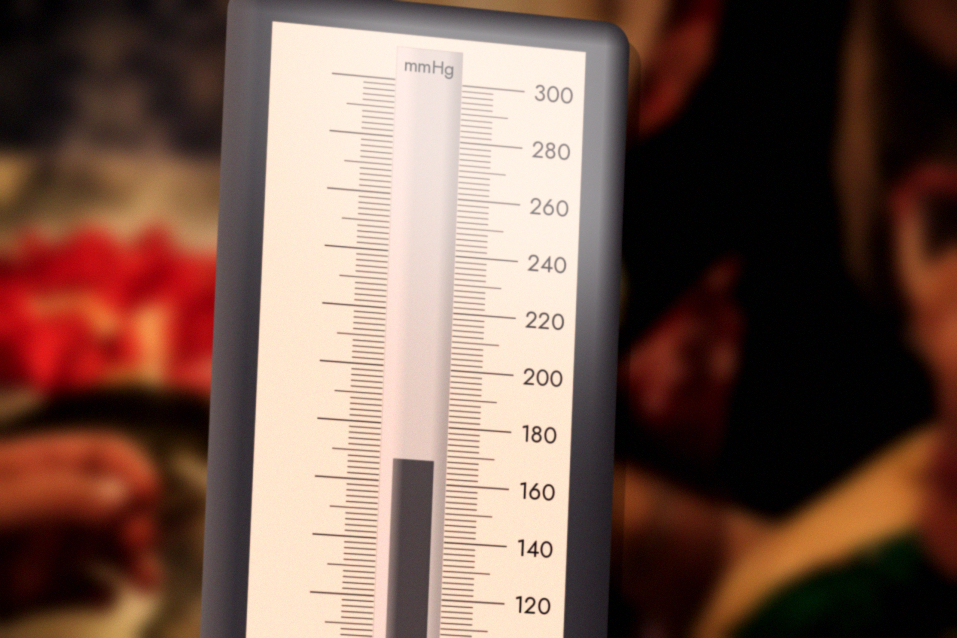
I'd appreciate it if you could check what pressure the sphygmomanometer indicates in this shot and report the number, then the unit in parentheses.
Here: 168 (mmHg)
